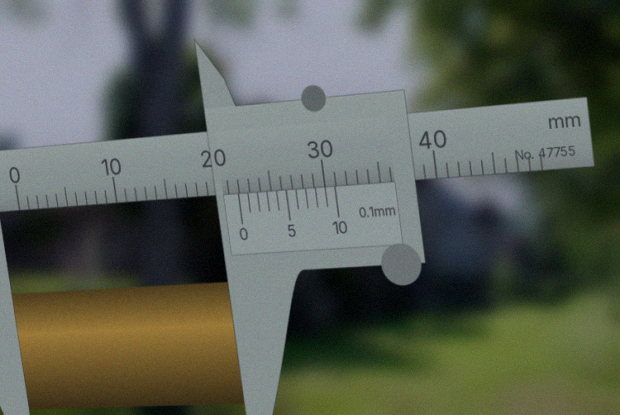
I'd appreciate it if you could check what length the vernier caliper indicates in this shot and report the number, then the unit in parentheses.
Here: 21.9 (mm)
